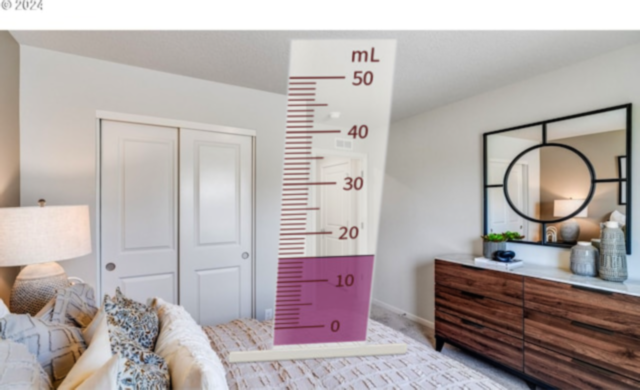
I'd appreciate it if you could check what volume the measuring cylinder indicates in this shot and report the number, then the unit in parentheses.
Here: 15 (mL)
